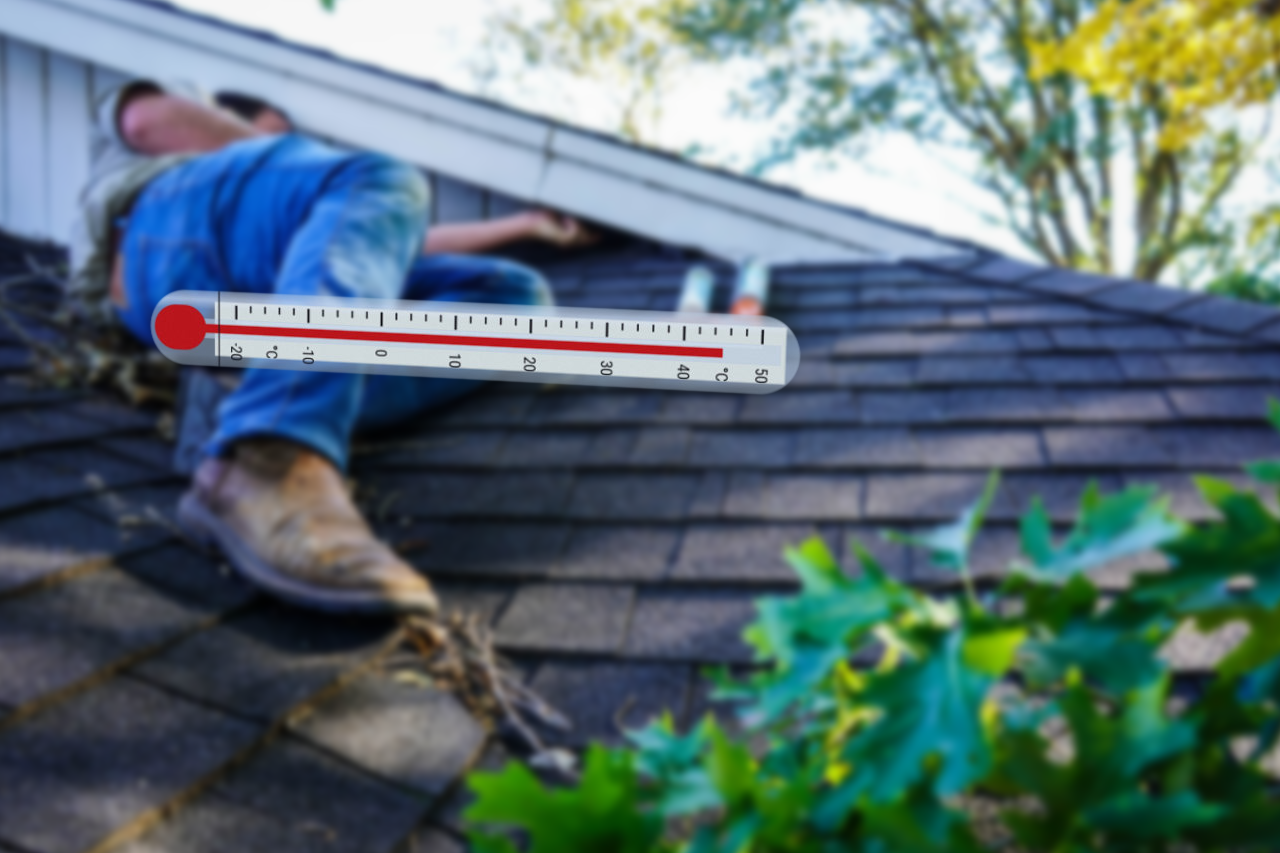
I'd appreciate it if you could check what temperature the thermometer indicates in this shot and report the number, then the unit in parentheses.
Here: 45 (°C)
